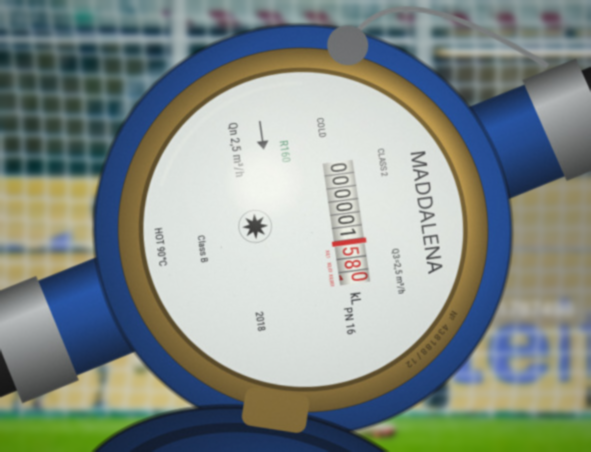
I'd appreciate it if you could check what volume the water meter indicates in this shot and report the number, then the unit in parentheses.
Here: 1.580 (kL)
